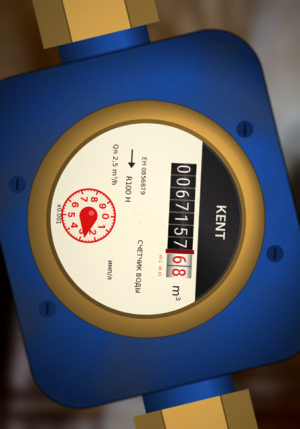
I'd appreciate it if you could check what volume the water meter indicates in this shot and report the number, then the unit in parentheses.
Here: 67157.682 (m³)
